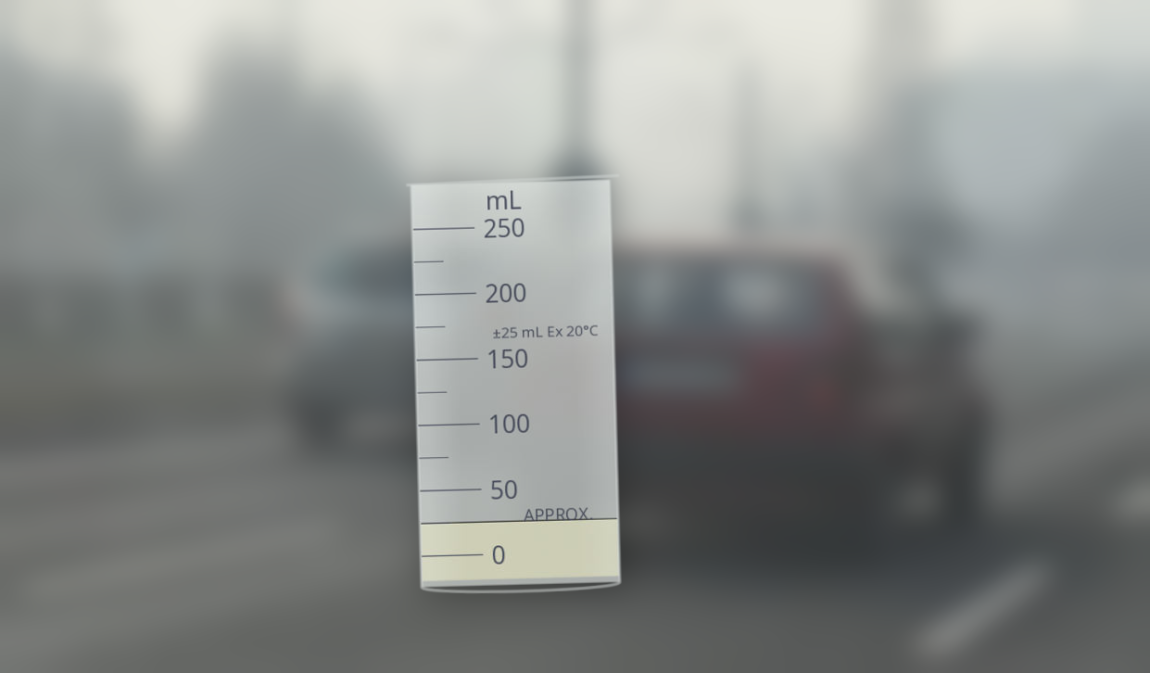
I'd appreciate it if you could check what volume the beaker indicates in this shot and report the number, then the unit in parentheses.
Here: 25 (mL)
